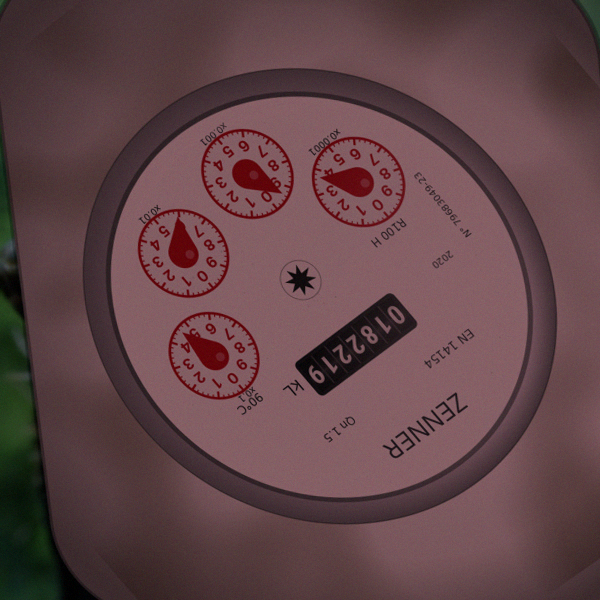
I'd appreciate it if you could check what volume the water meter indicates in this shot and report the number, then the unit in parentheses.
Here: 182219.4593 (kL)
